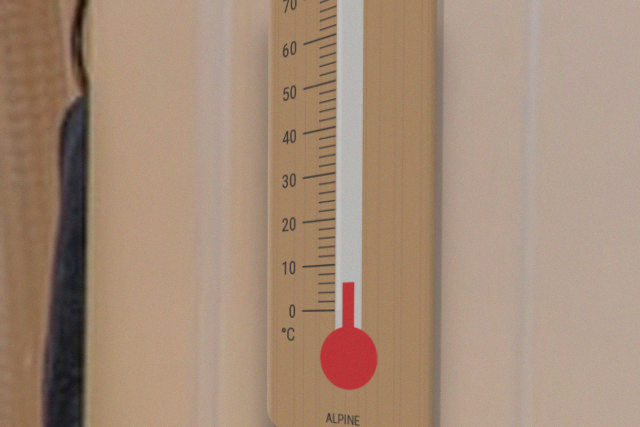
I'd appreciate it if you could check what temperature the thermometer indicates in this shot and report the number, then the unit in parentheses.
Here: 6 (°C)
